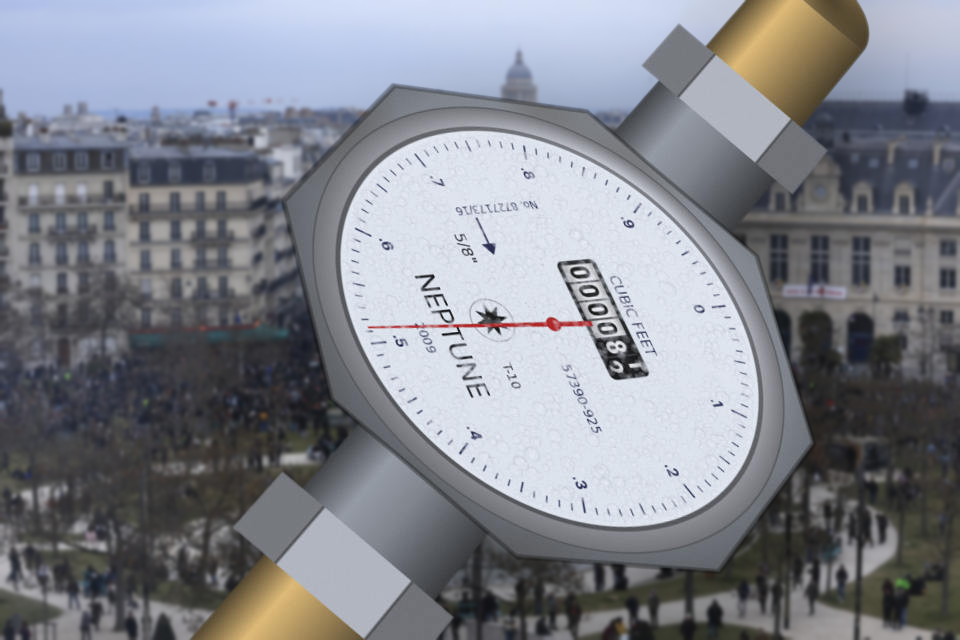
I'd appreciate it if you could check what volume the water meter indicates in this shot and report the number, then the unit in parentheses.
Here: 81.51 (ft³)
